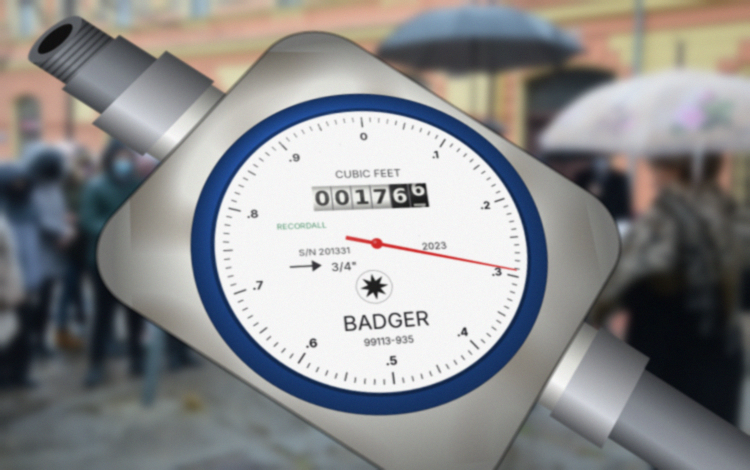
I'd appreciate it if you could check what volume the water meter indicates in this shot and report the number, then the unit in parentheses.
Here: 1766.29 (ft³)
